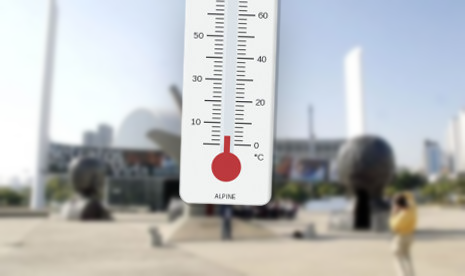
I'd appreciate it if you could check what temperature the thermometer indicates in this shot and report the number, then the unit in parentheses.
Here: 4 (°C)
